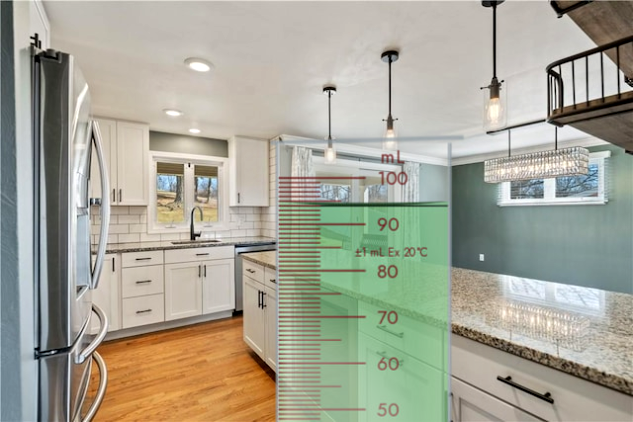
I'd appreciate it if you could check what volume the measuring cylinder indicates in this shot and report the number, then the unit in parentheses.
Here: 94 (mL)
